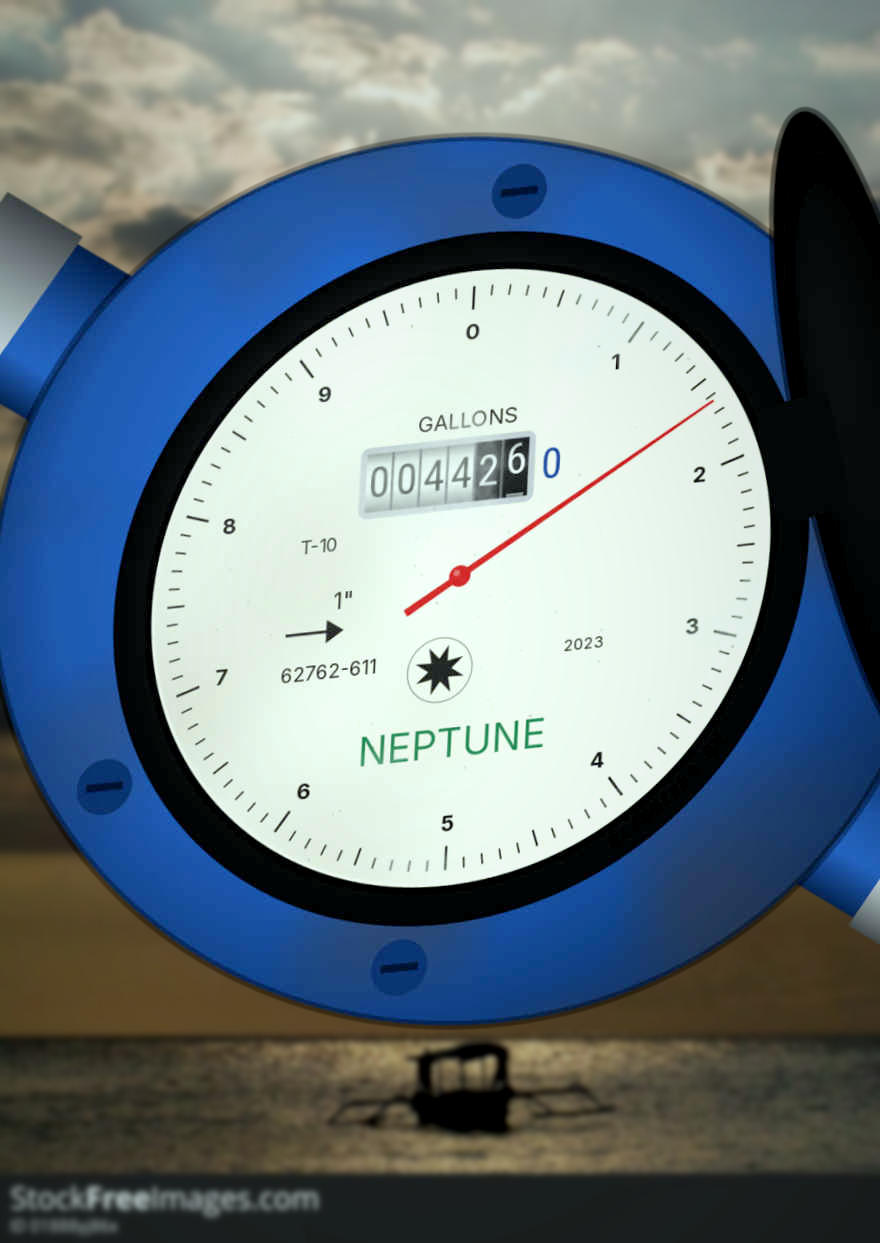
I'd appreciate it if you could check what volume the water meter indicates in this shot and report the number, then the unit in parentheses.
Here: 44261.6 (gal)
